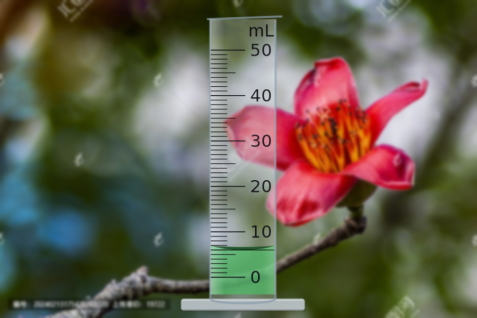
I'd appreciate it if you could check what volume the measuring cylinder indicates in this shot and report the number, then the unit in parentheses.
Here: 6 (mL)
